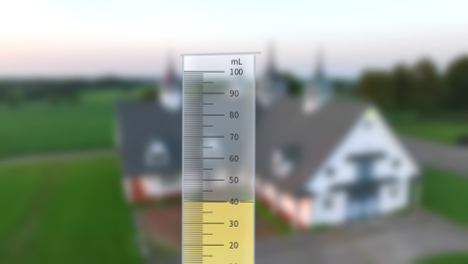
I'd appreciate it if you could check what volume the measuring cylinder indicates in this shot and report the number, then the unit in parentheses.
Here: 40 (mL)
